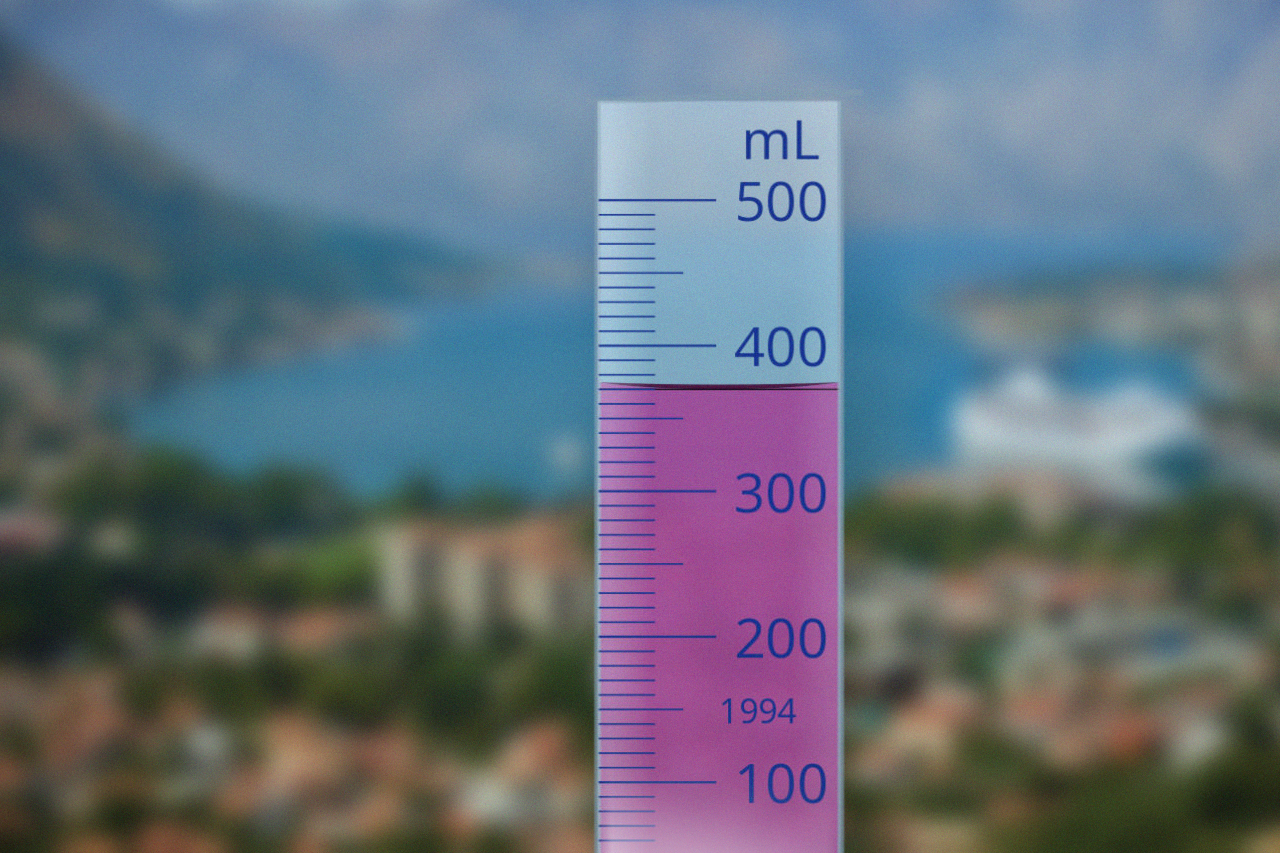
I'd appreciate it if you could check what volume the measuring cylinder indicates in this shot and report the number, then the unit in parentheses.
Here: 370 (mL)
